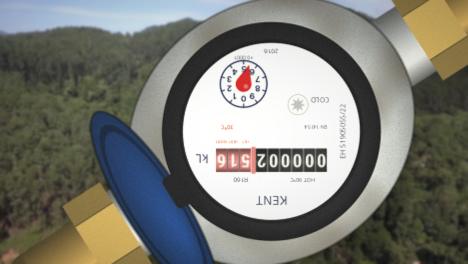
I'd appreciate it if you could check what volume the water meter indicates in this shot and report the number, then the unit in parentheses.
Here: 2.5165 (kL)
